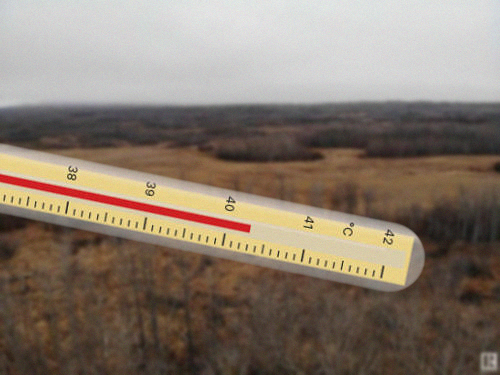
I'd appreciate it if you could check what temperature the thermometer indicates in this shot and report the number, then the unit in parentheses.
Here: 40.3 (°C)
